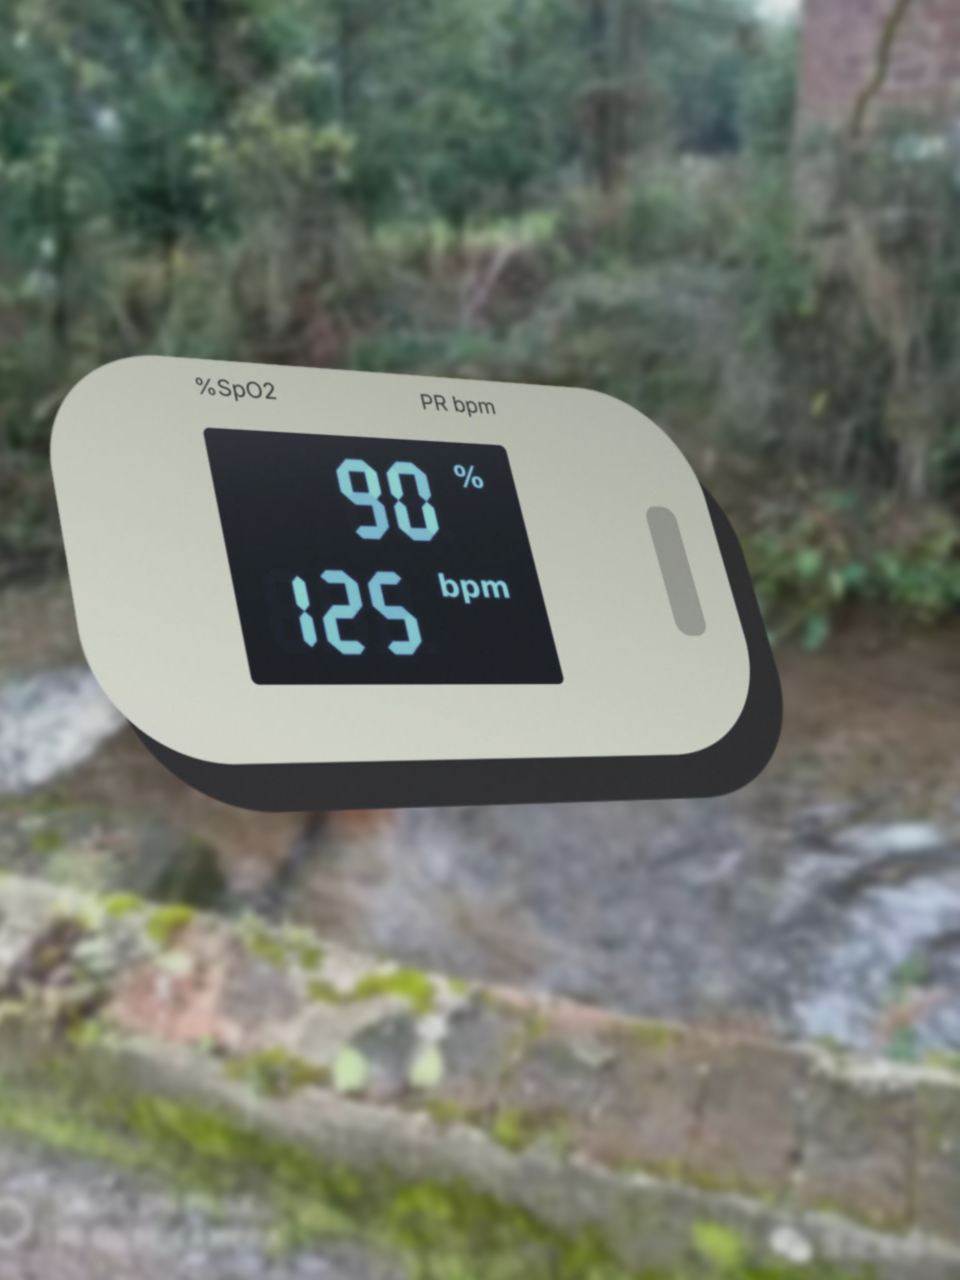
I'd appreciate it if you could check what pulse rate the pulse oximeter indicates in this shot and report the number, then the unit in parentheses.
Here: 125 (bpm)
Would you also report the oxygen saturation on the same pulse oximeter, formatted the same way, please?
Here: 90 (%)
